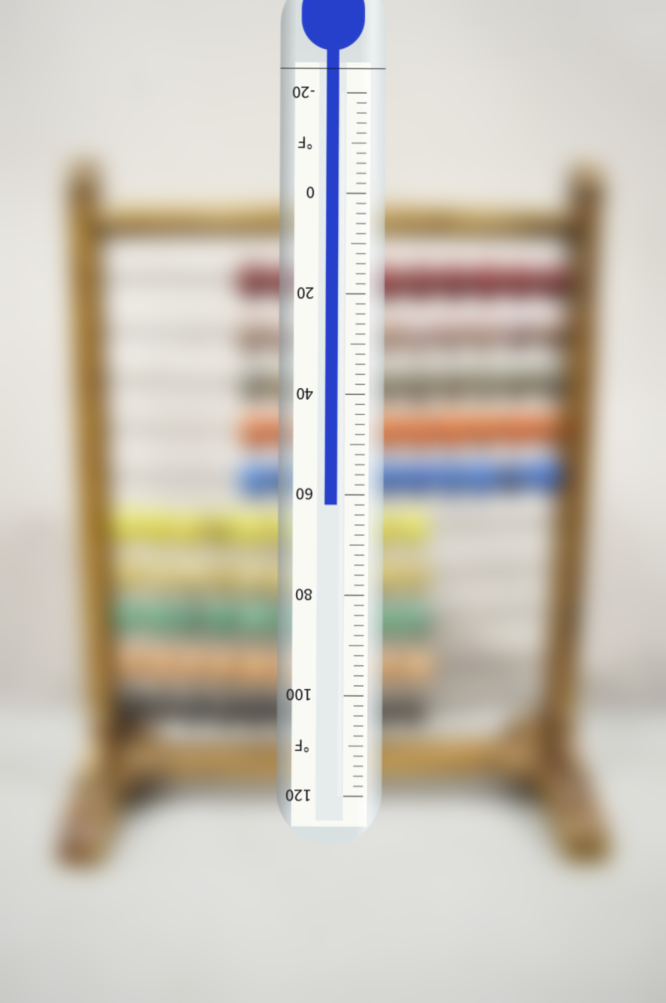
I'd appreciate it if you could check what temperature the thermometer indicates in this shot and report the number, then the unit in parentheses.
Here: 62 (°F)
